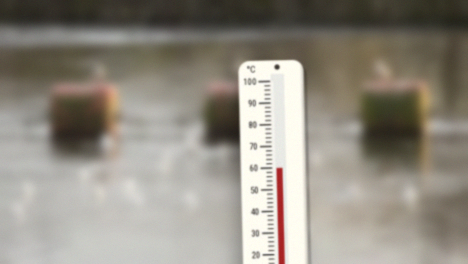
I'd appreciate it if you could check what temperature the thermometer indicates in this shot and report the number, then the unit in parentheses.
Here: 60 (°C)
